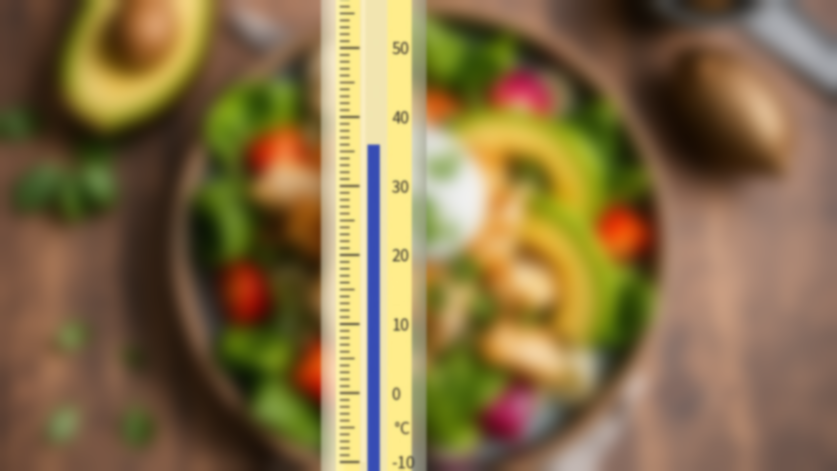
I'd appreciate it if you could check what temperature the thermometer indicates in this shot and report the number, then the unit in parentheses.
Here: 36 (°C)
